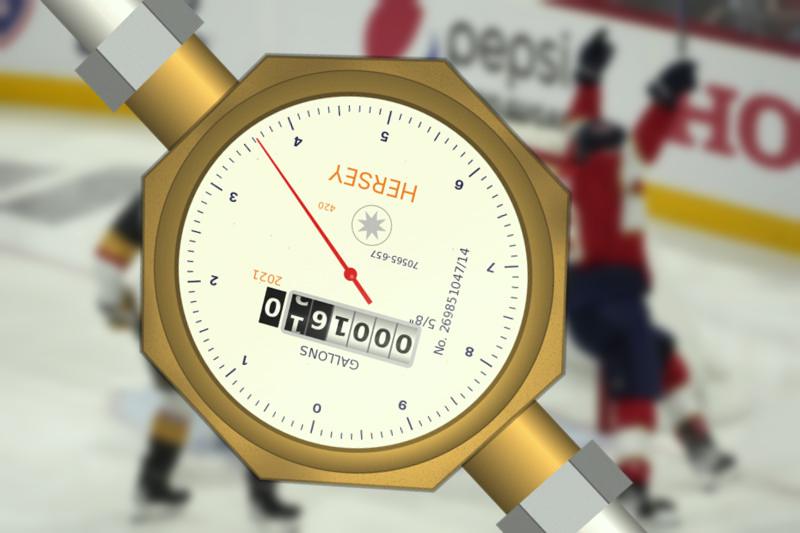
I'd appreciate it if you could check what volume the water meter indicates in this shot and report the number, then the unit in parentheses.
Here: 1613.6 (gal)
